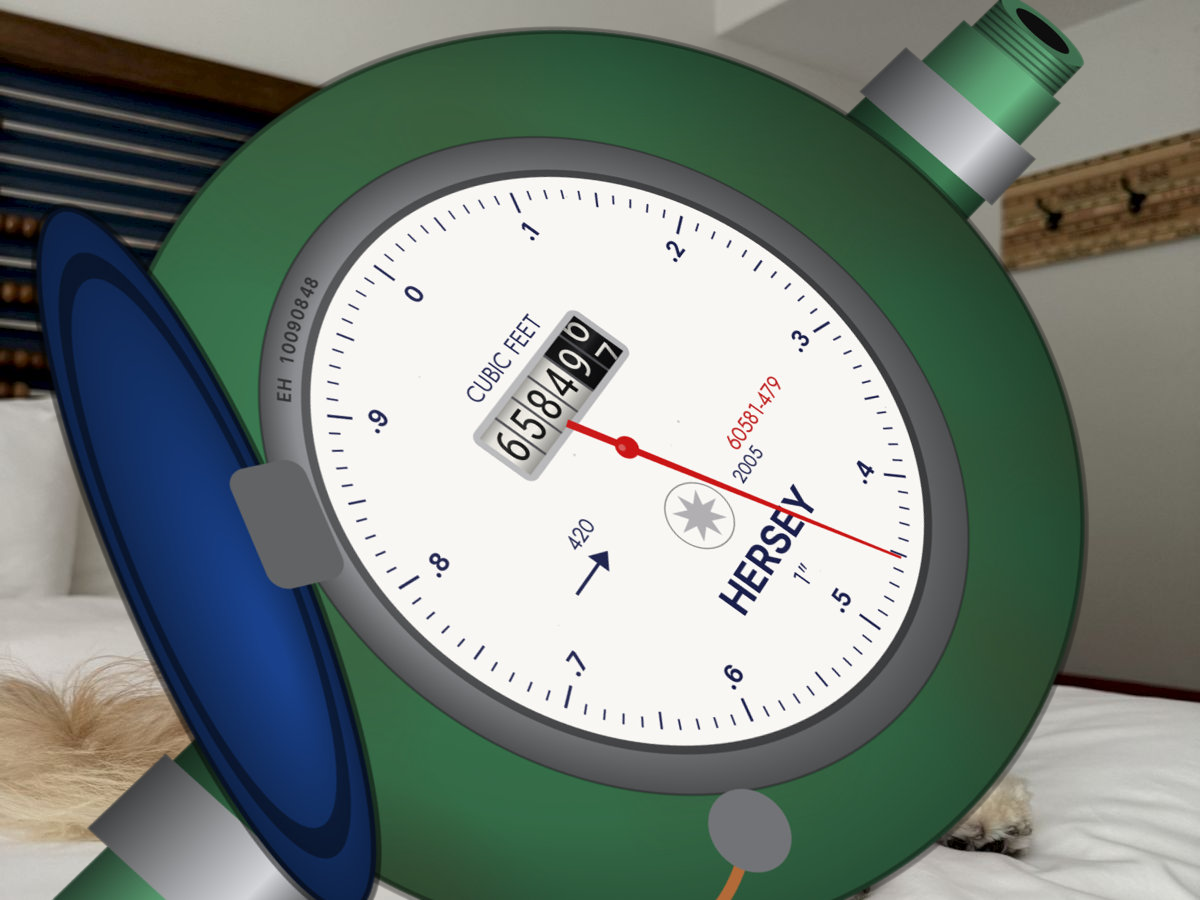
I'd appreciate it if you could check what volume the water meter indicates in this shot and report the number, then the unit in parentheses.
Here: 658496.45 (ft³)
